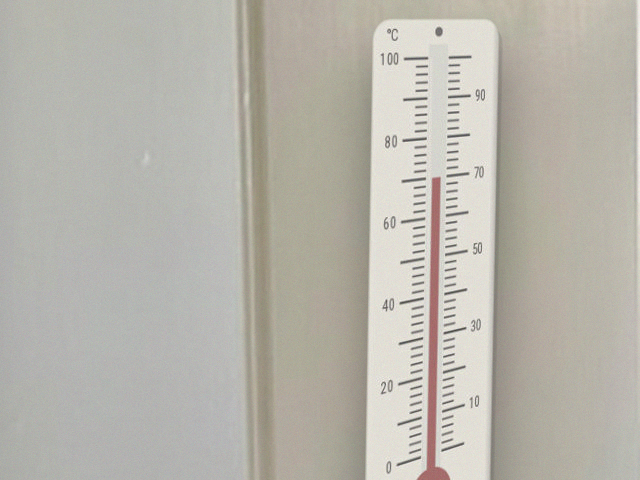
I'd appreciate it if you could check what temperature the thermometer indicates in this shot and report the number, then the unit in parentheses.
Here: 70 (°C)
